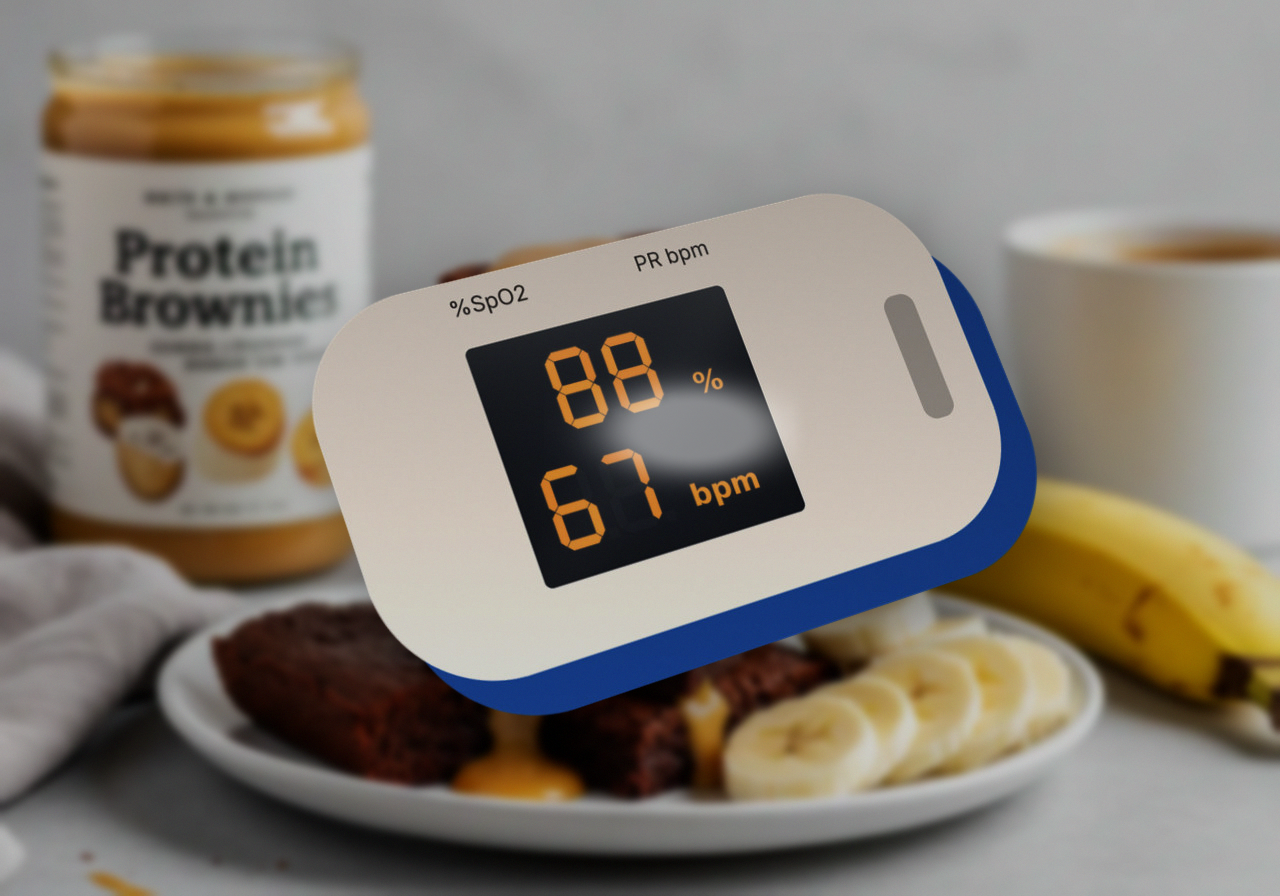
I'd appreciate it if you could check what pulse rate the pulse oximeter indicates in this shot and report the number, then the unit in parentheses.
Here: 67 (bpm)
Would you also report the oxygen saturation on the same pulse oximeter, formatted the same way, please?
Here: 88 (%)
